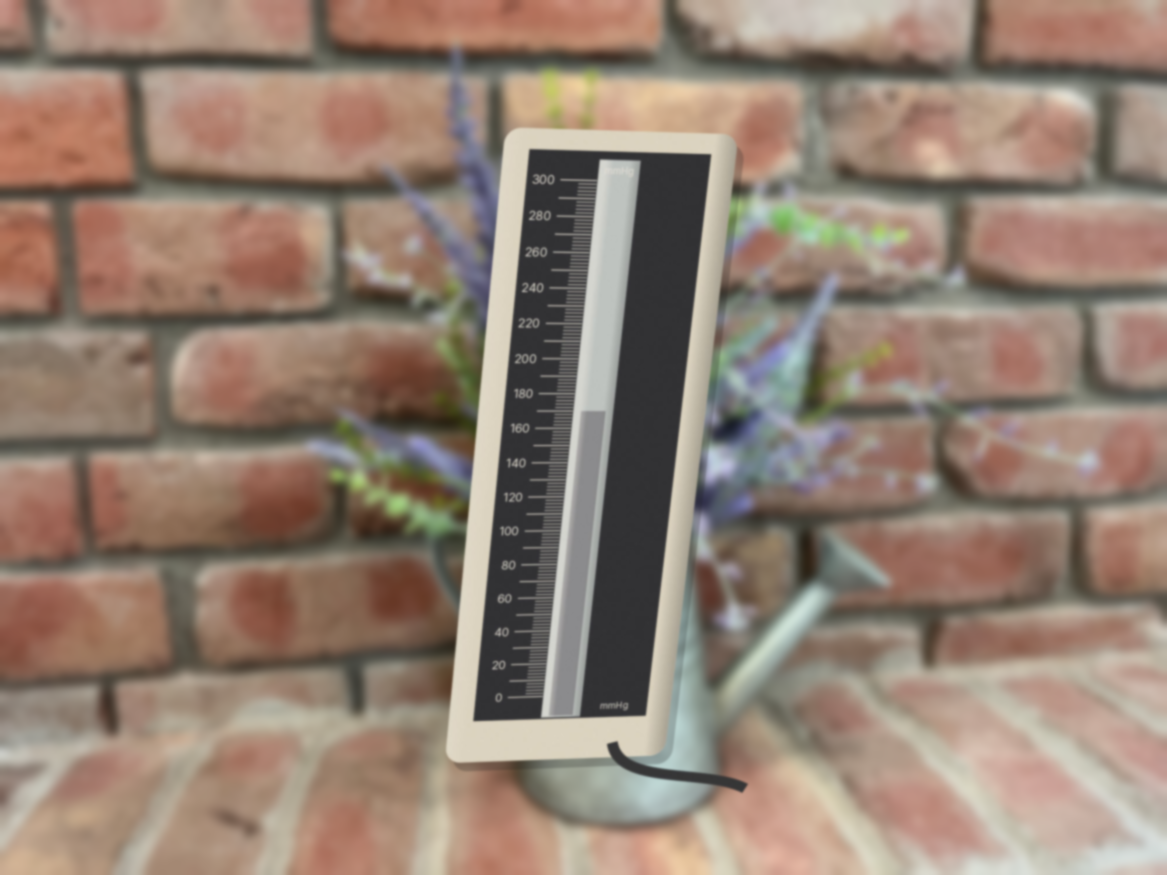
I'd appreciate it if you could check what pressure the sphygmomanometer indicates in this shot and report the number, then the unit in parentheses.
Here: 170 (mmHg)
